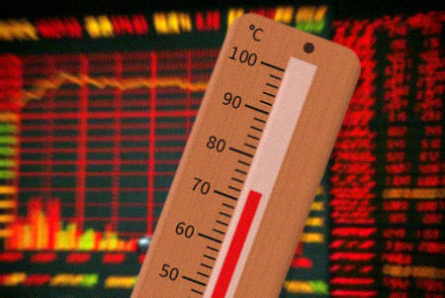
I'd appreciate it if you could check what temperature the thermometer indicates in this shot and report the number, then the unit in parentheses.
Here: 73 (°C)
